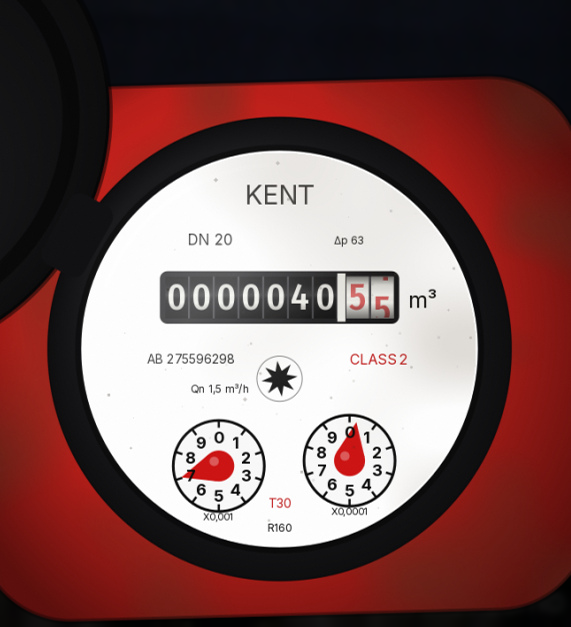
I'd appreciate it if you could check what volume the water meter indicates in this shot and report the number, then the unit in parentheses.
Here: 40.5470 (m³)
